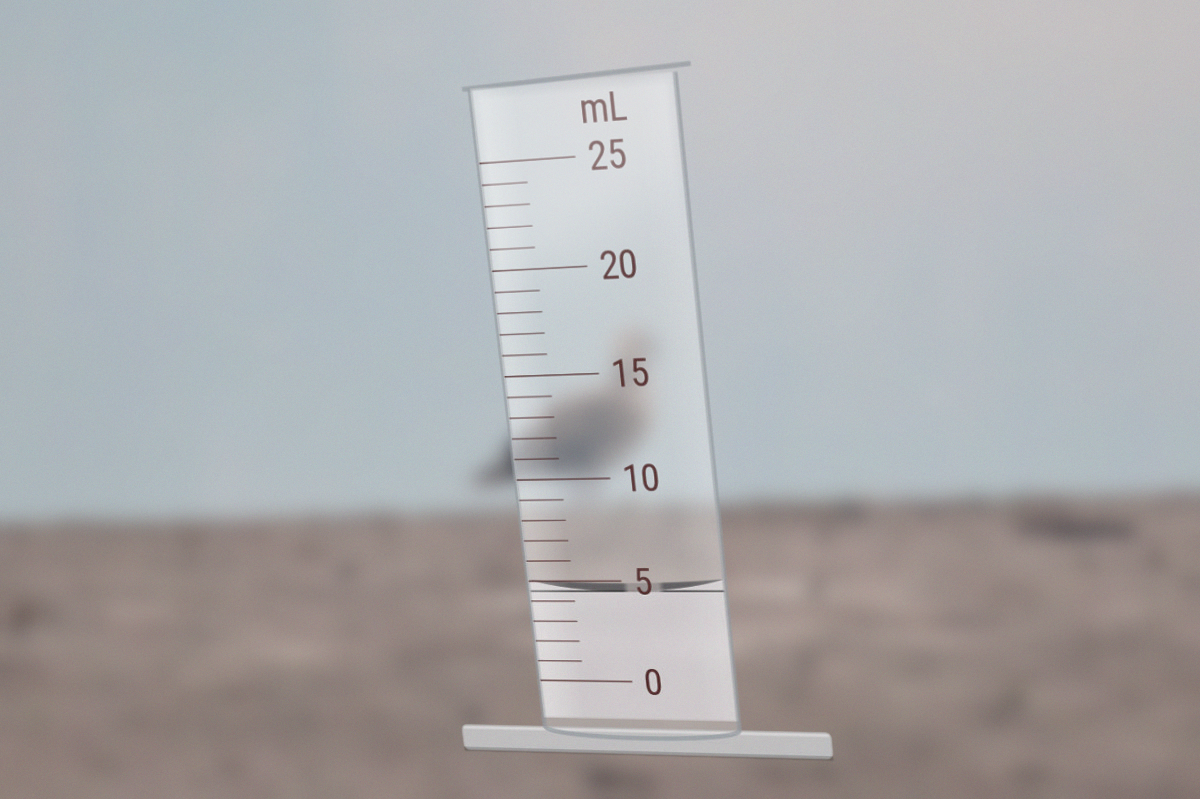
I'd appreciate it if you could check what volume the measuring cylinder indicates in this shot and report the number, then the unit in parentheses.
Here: 4.5 (mL)
